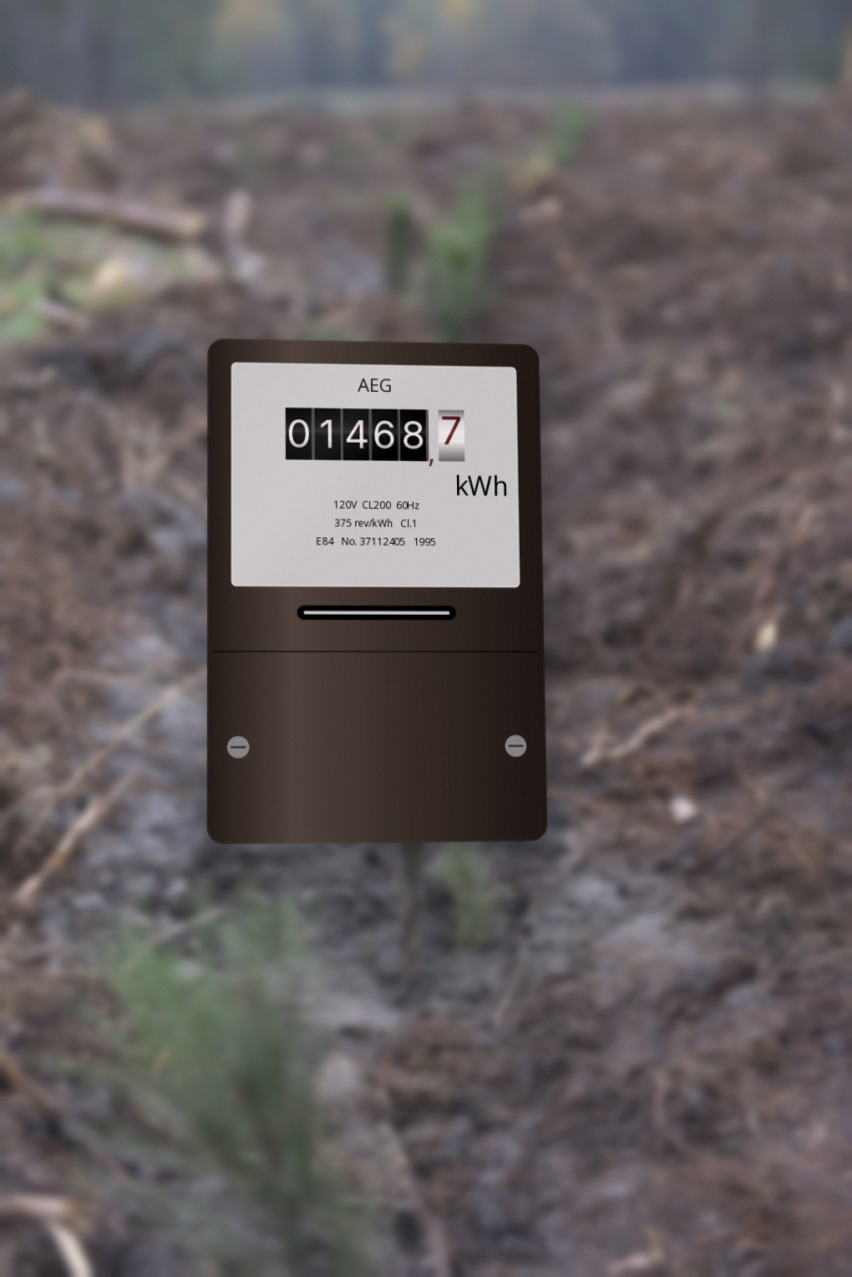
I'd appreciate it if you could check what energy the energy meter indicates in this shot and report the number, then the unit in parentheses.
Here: 1468.7 (kWh)
